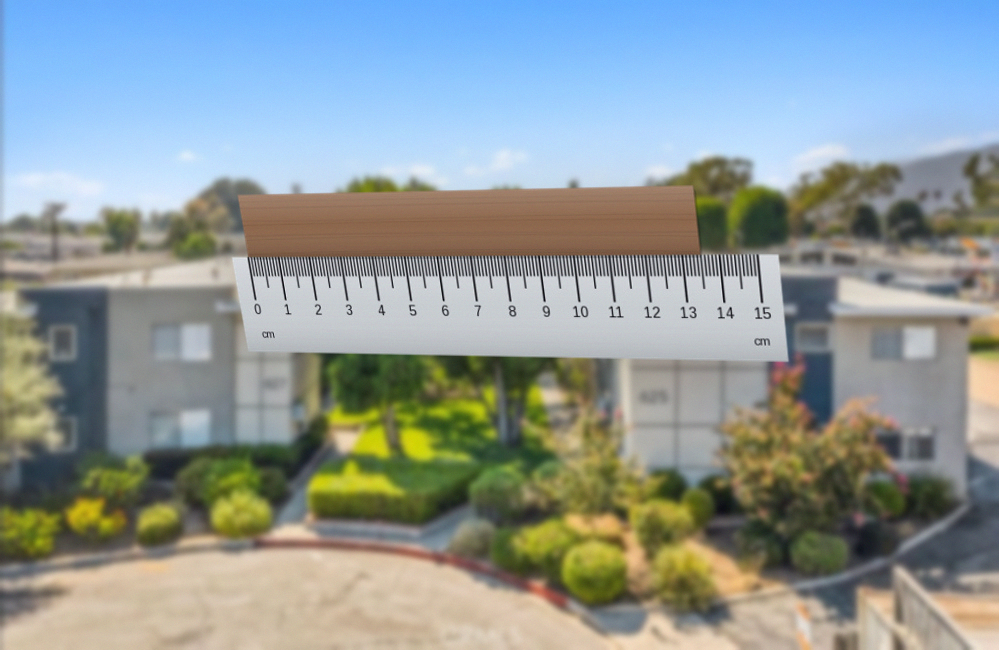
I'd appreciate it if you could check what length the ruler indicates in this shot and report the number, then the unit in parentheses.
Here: 13.5 (cm)
